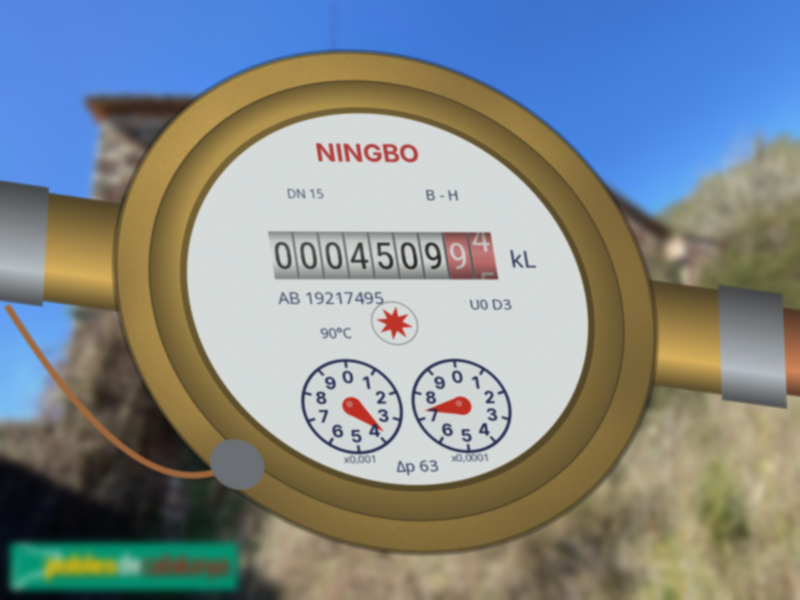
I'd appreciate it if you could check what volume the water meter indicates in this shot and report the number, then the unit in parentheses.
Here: 4509.9437 (kL)
